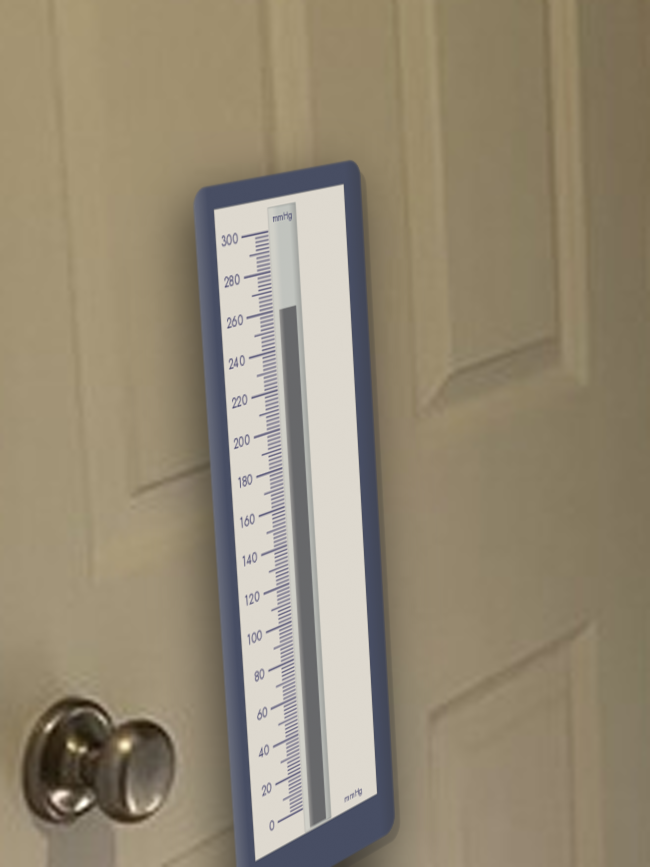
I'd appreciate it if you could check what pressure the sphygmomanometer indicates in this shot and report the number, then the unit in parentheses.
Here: 260 (mmHg)
